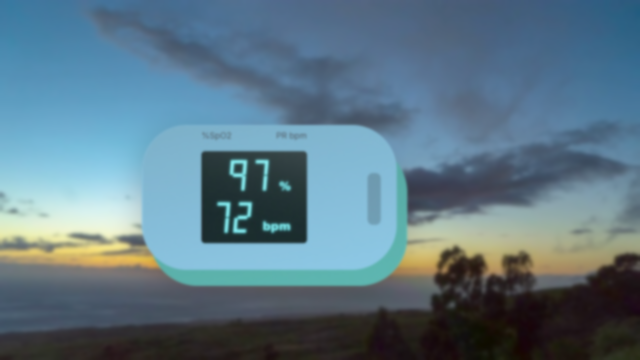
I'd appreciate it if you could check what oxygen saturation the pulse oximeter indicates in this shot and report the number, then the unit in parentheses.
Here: 97 (%)
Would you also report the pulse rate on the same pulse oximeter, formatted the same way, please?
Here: 72 (bpm)
